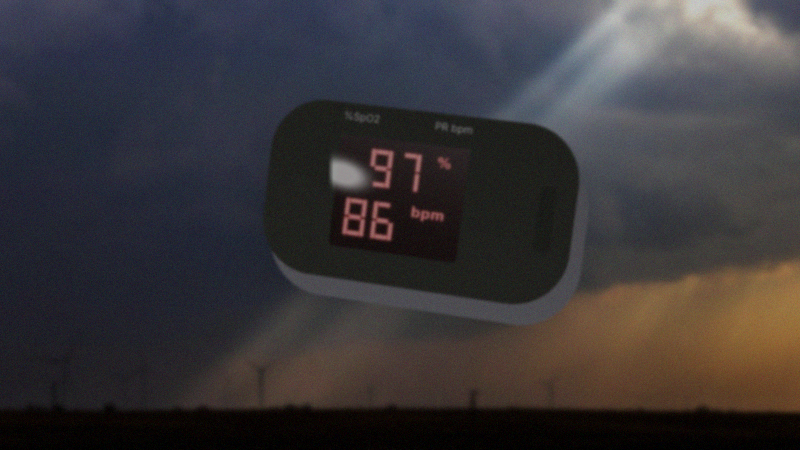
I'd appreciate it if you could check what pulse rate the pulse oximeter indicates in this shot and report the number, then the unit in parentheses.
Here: 86 (bpm)
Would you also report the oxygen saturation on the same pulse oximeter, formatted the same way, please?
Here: 97 (%)
